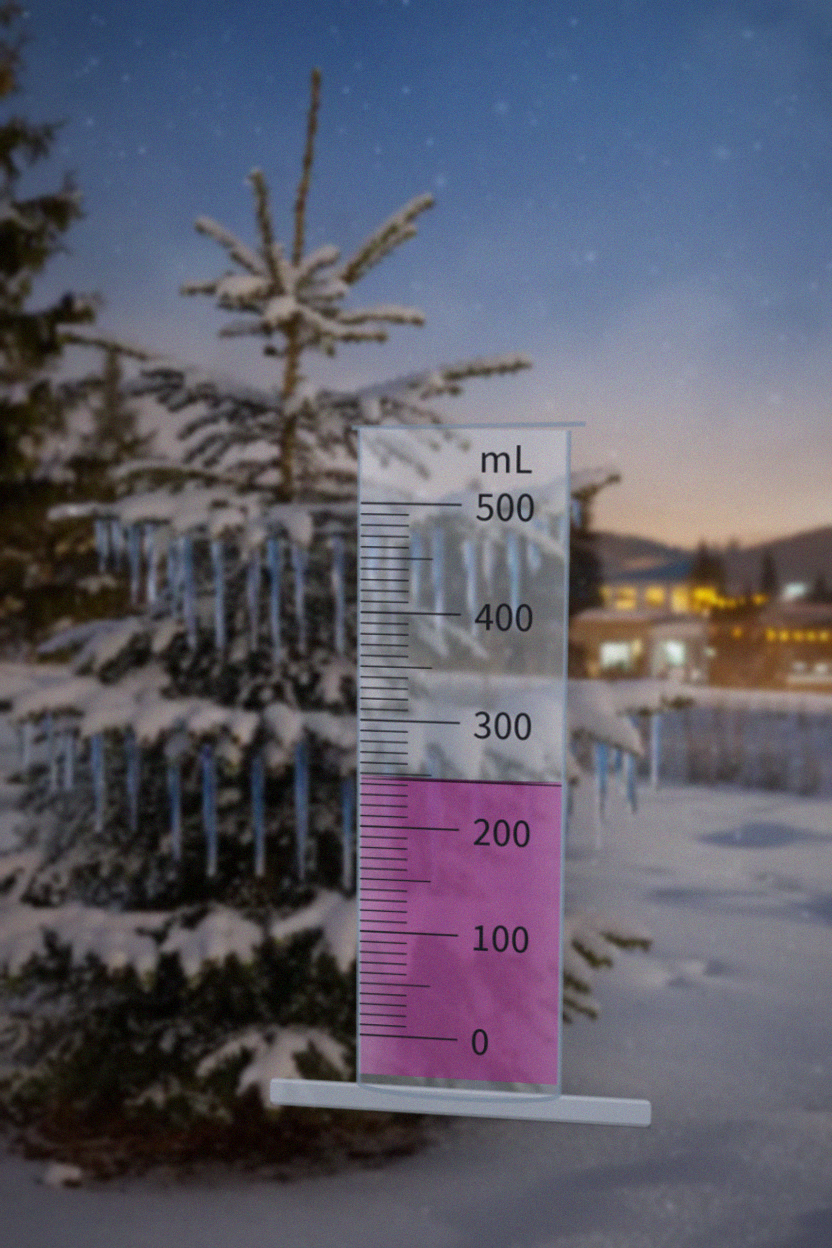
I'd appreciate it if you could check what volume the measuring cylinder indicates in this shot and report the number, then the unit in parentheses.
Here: 245 (mL)
